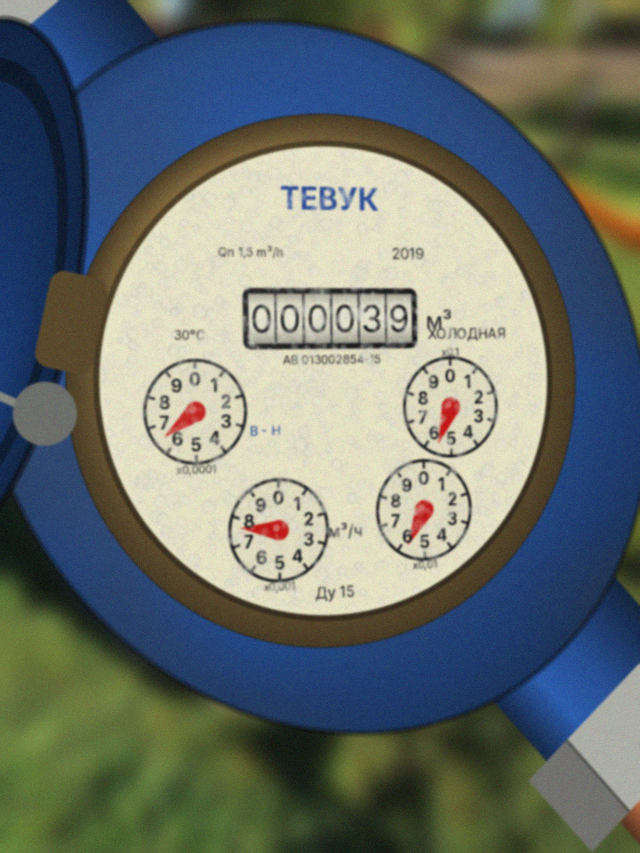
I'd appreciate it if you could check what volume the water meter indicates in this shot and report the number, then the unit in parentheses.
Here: 39.5576 (m³)
